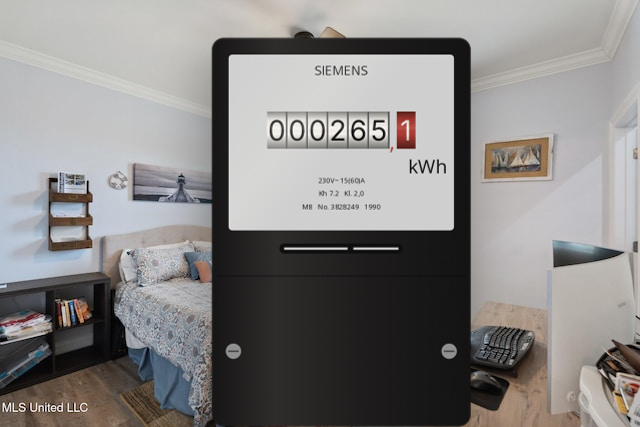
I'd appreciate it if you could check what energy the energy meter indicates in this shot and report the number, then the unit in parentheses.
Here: 265.1 (kWh)
